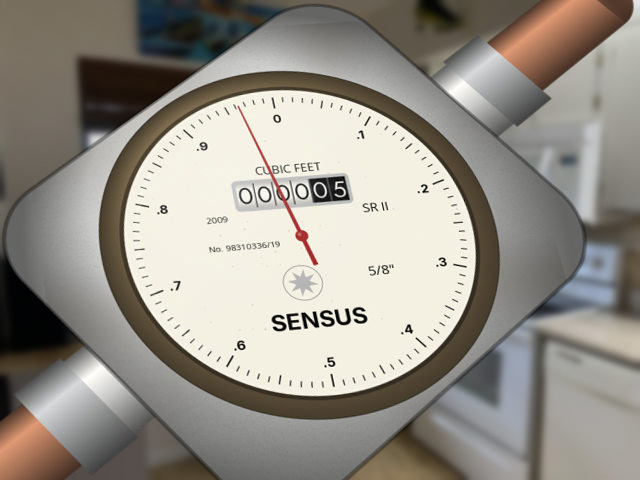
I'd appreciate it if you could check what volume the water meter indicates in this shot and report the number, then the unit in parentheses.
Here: 4.96 (ft³)
